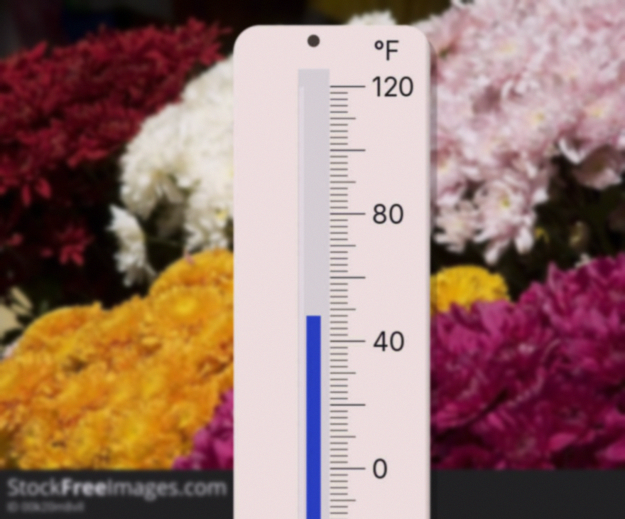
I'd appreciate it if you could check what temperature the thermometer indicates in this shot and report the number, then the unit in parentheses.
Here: 48 (°F)
